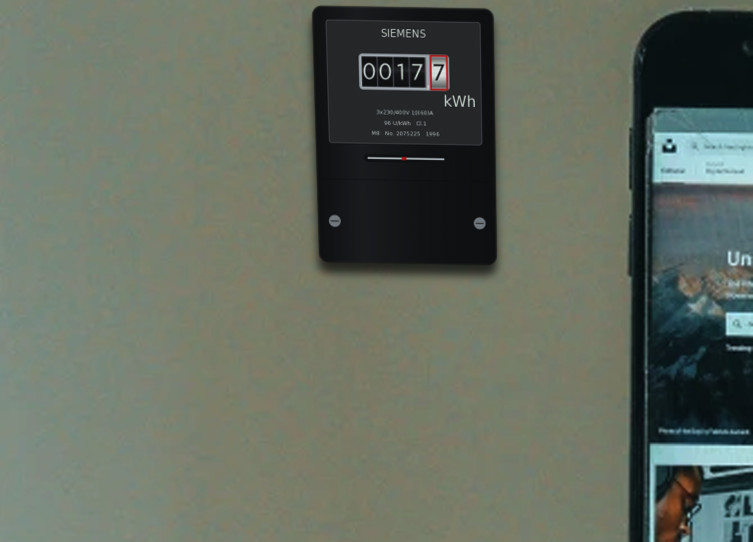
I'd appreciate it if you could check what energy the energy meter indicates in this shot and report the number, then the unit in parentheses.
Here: 17.7 (kWh)
